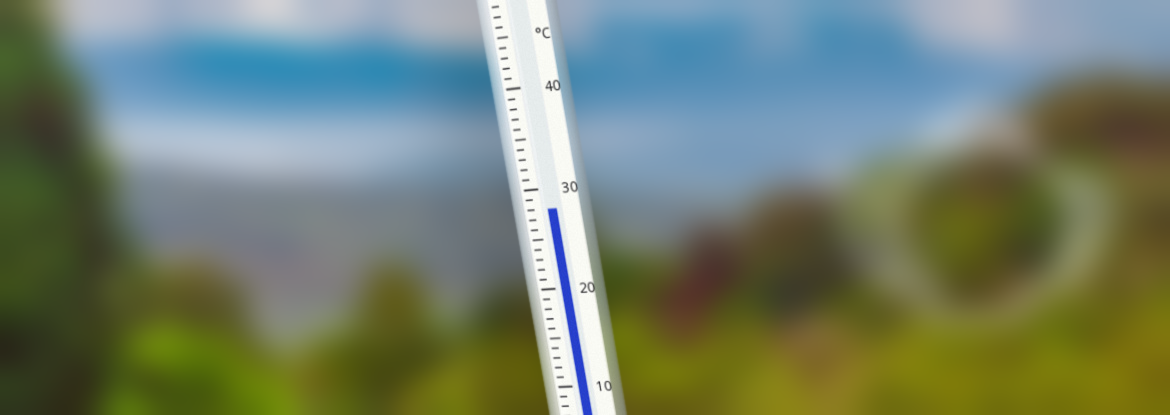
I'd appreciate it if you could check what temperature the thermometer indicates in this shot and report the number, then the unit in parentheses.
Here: 28 (°C)
